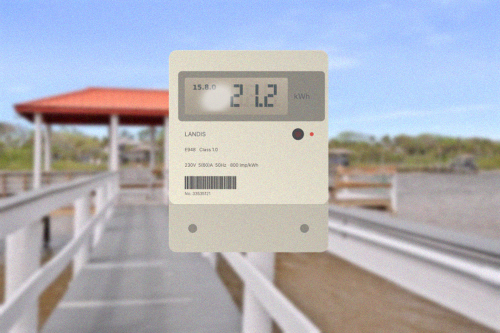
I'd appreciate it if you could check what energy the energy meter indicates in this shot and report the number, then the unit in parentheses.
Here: 21.2 (kWh)
